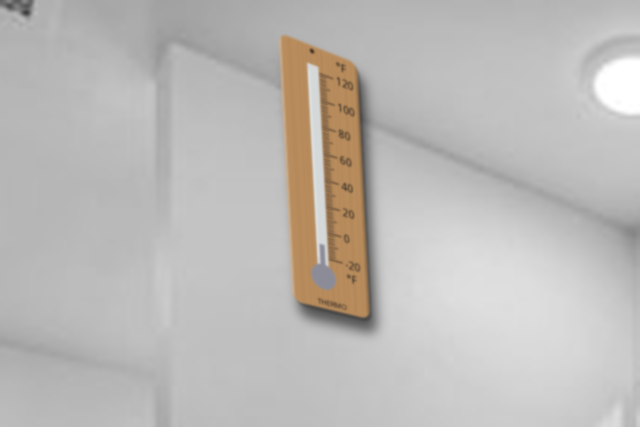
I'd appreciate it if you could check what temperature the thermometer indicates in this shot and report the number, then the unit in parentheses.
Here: -10 (°F)
